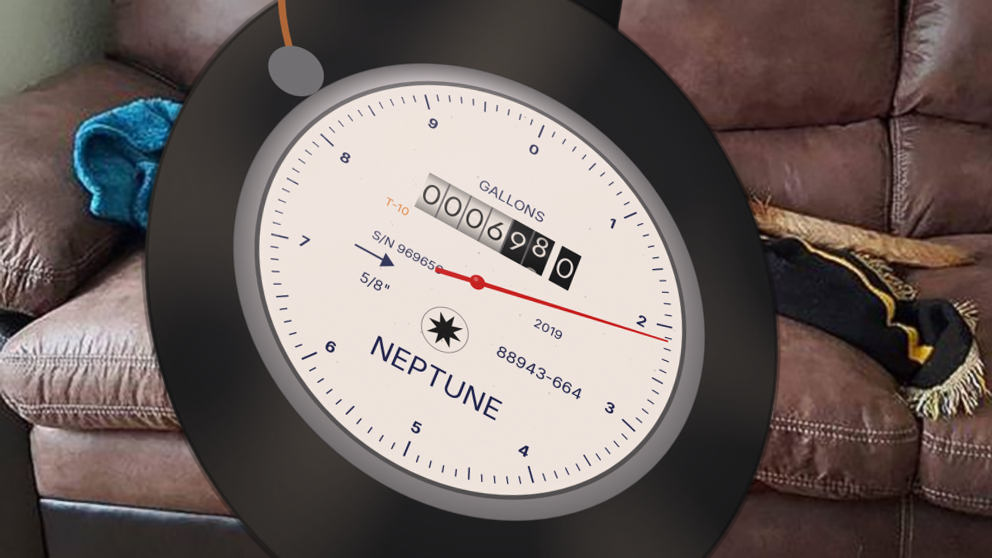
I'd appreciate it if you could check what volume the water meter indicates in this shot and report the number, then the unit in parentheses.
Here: 6982.1 (gal)
